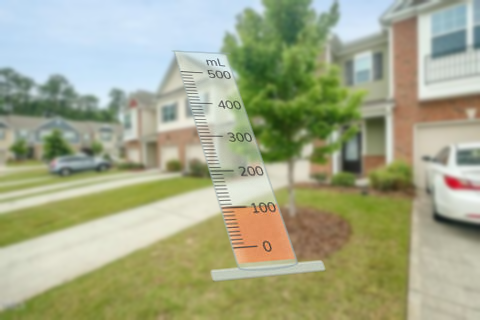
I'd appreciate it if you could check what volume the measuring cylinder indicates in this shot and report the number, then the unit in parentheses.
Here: 100 (mL)
